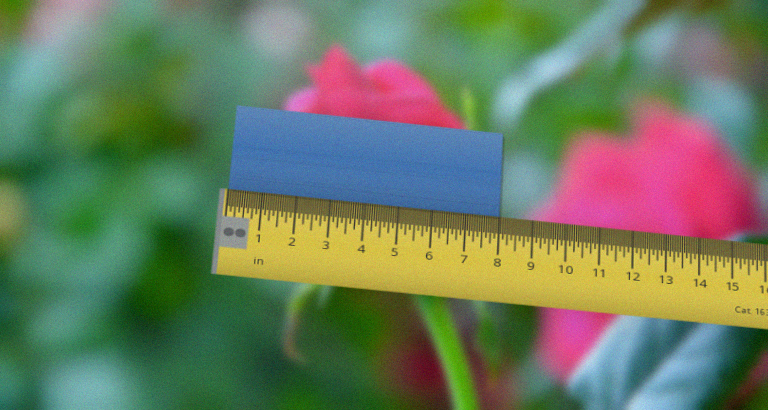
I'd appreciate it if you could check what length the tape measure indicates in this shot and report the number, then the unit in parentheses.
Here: 8 (in)
